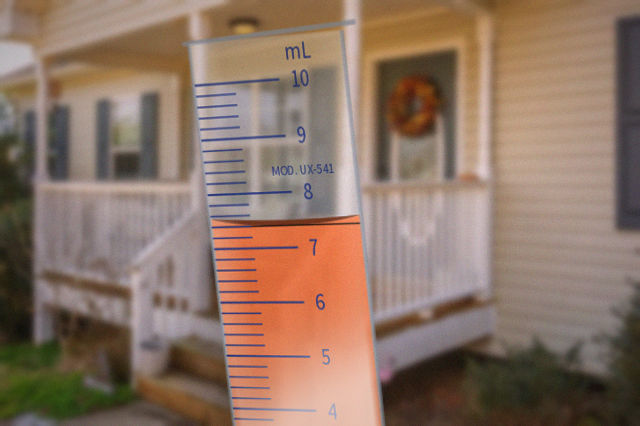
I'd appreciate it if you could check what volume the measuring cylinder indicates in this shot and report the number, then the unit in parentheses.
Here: 7.4 (mL)
